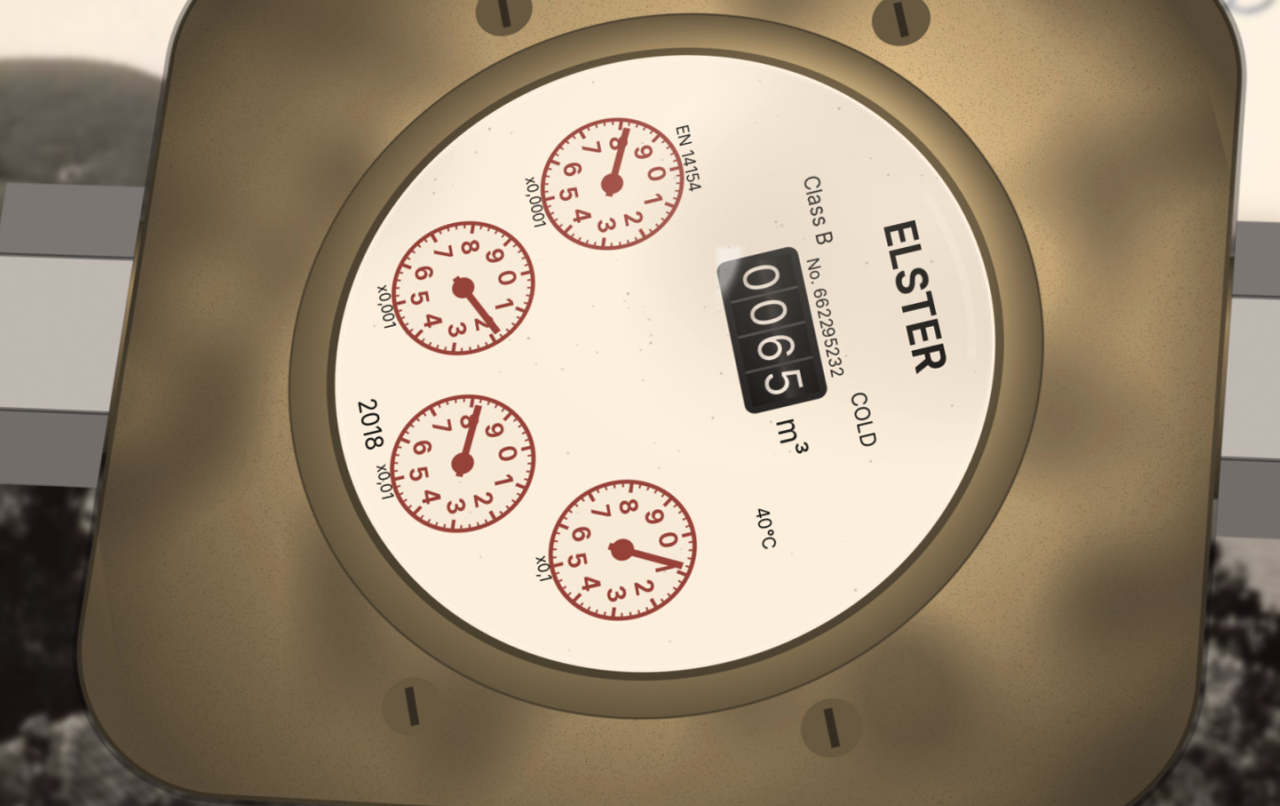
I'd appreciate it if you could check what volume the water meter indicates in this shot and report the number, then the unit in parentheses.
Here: 65.0818 (m³)
